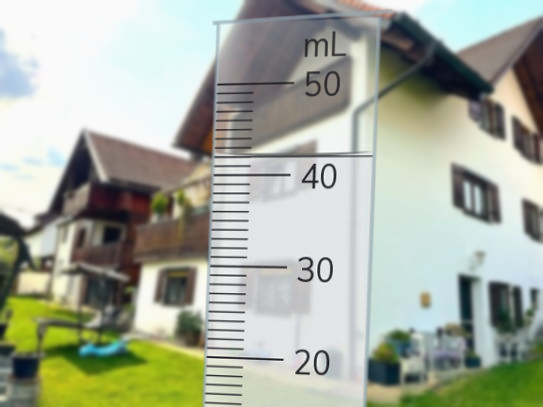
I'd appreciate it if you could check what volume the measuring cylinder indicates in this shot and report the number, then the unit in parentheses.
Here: 42 (mL)
